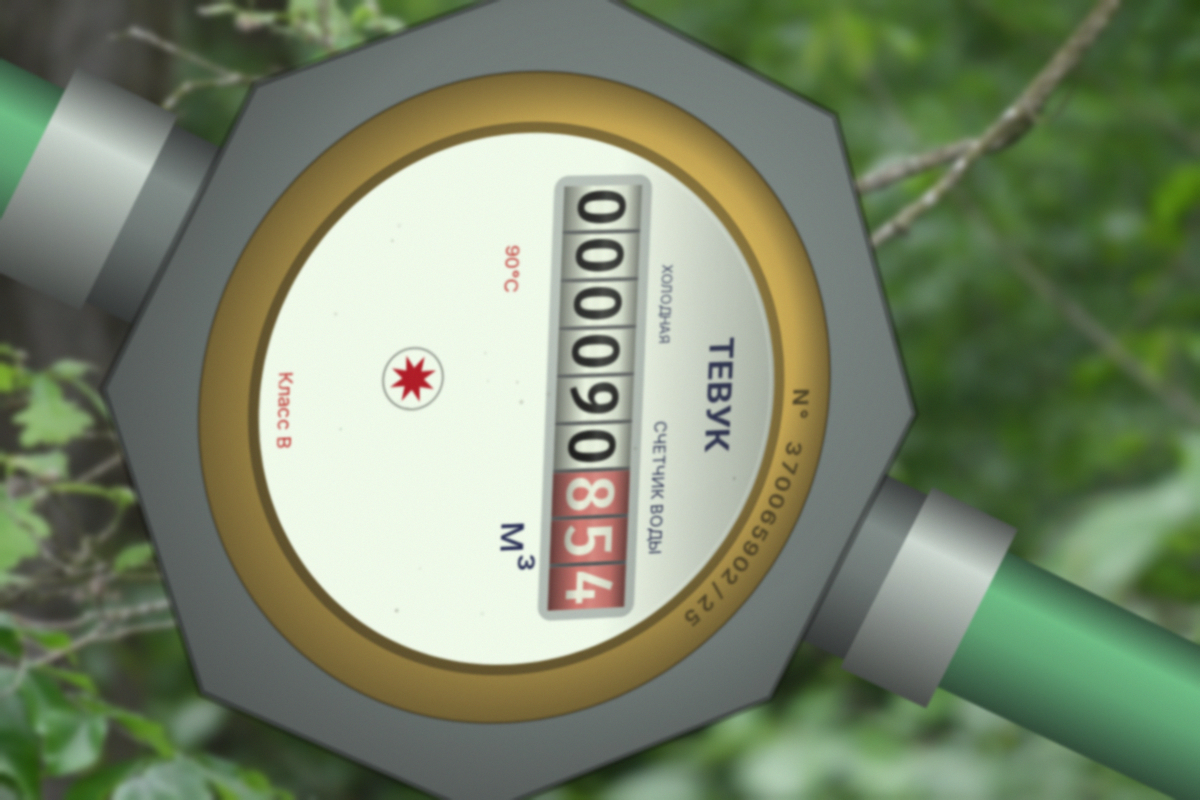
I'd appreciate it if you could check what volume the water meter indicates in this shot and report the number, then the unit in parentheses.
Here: 90.854 (m³)
